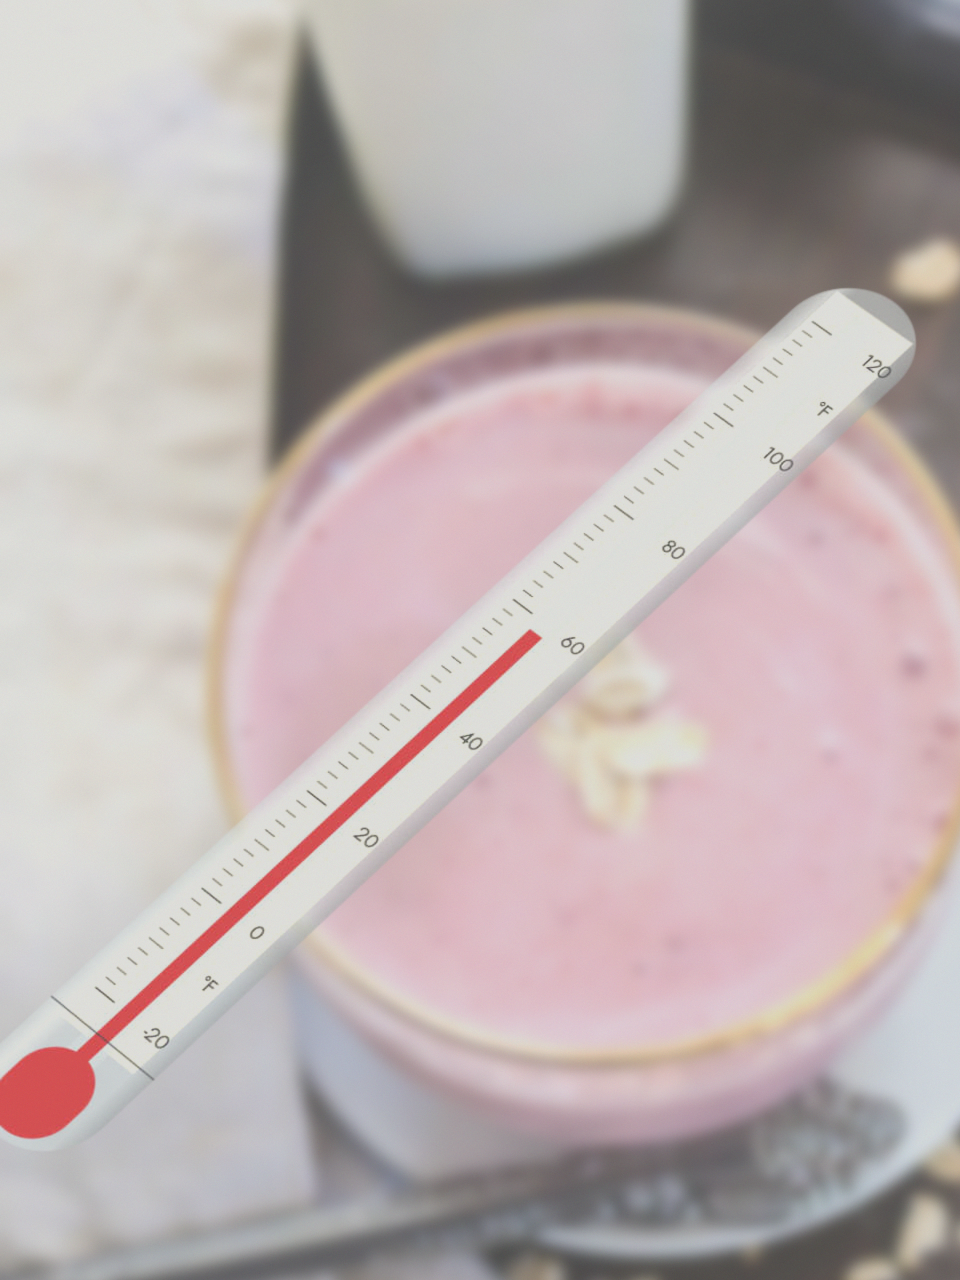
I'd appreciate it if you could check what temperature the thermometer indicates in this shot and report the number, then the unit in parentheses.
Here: 58 (°F)
